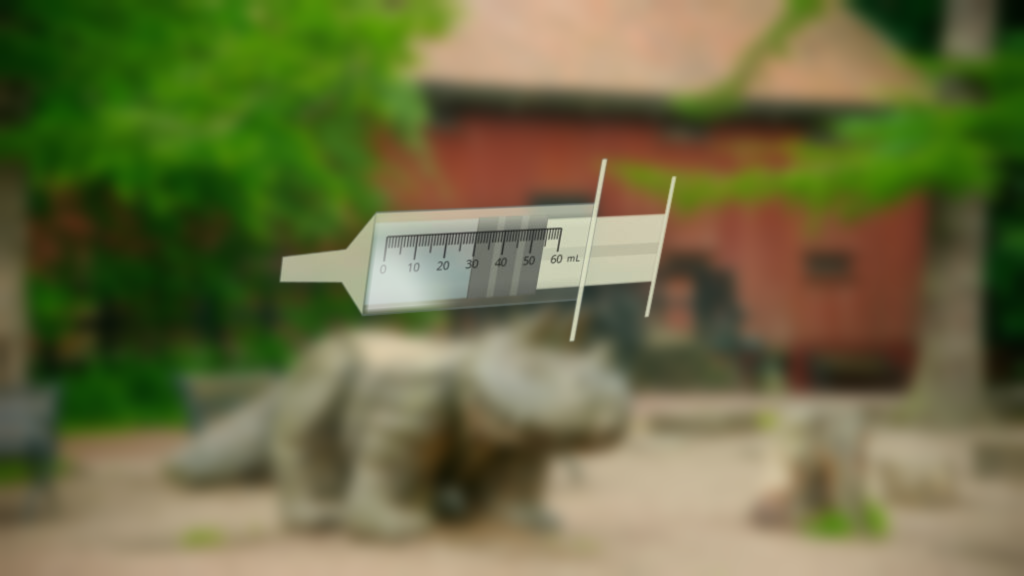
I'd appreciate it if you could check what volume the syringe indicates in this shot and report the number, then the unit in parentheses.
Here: 30 (mL)
